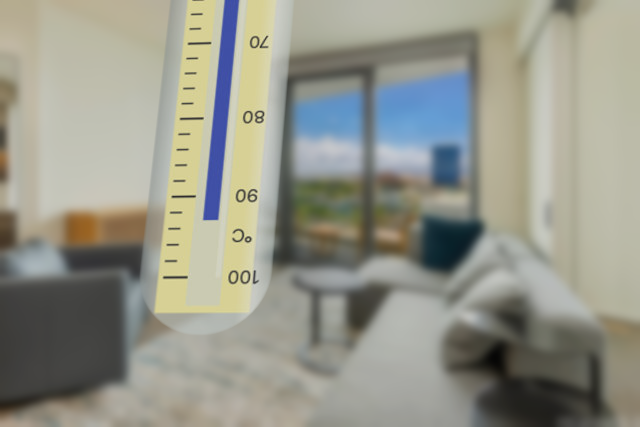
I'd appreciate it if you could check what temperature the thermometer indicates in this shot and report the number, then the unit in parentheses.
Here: 93 (°C)
